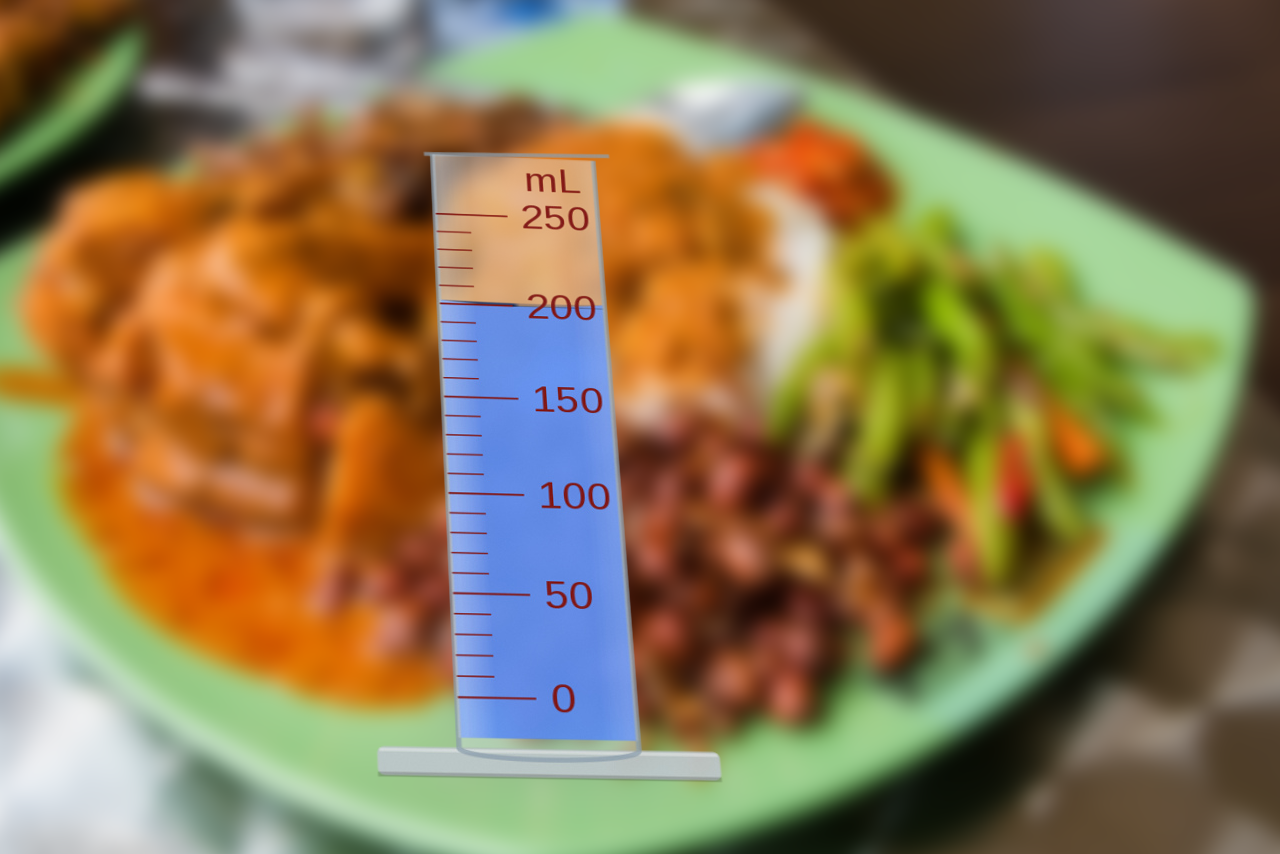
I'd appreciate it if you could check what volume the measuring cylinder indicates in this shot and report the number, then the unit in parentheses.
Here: 200 (mL)
